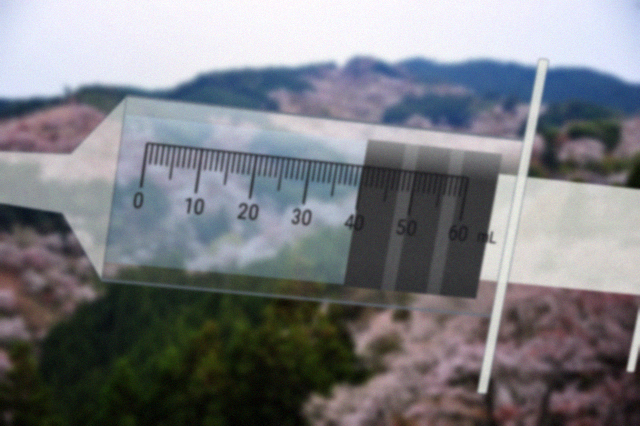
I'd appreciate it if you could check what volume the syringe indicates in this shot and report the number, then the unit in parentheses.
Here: 40 (mL)
